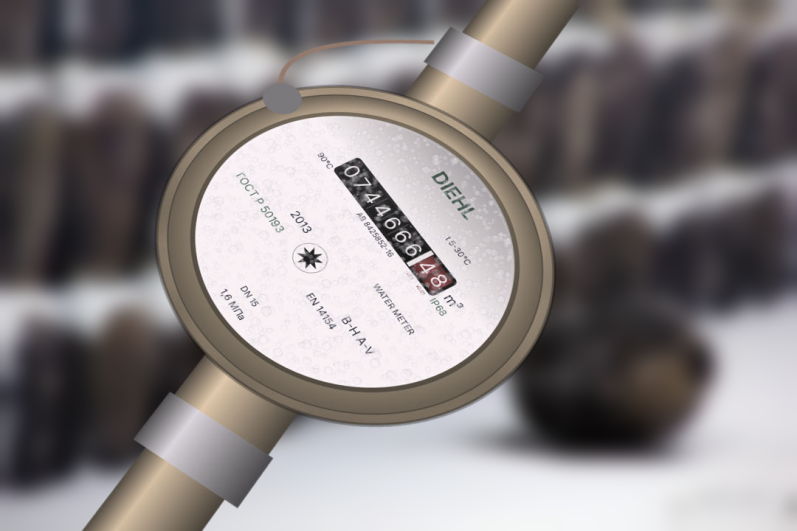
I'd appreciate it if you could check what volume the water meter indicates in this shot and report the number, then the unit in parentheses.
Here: 744666.48 (m³)
